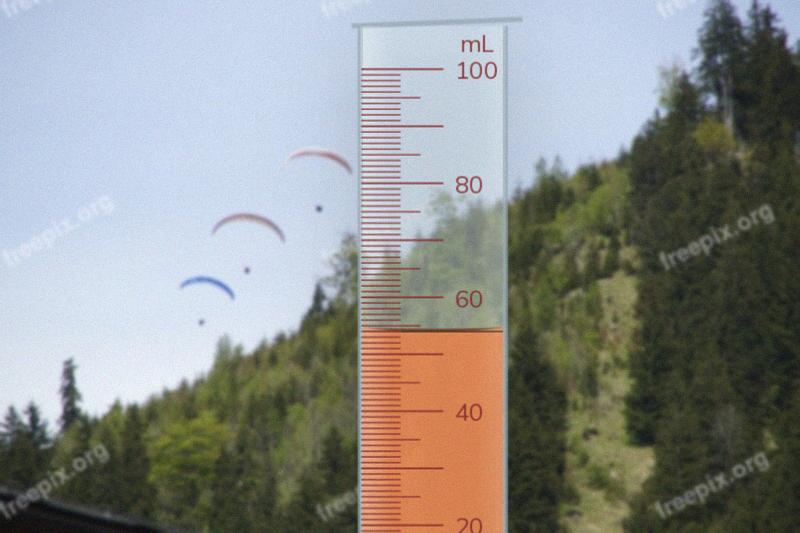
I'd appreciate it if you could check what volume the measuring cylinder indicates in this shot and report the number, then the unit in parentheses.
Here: 54 (mL)
